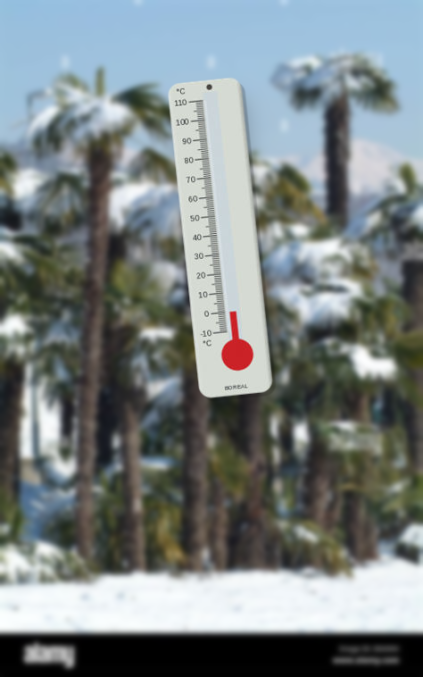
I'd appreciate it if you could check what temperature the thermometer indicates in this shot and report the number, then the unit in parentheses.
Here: 0 (°C)
